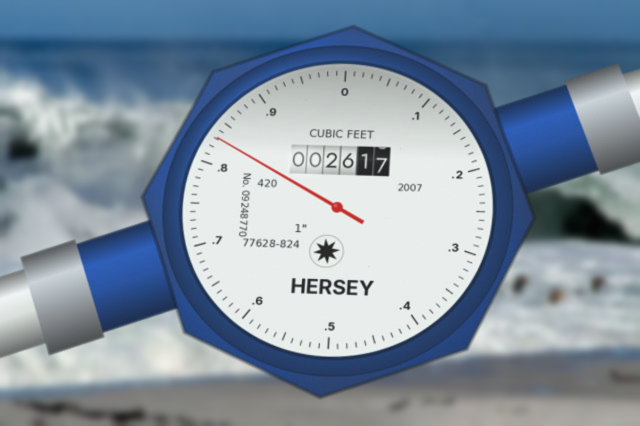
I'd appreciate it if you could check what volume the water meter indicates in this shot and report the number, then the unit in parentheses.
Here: 2616.83 (ft³)
